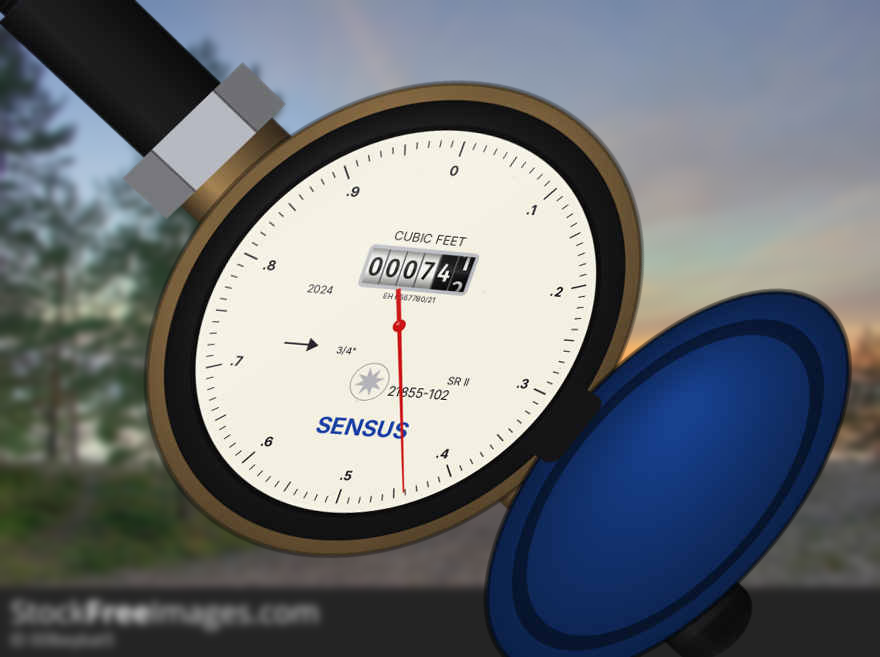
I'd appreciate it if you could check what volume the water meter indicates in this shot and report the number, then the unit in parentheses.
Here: 741.44 (ft³)
